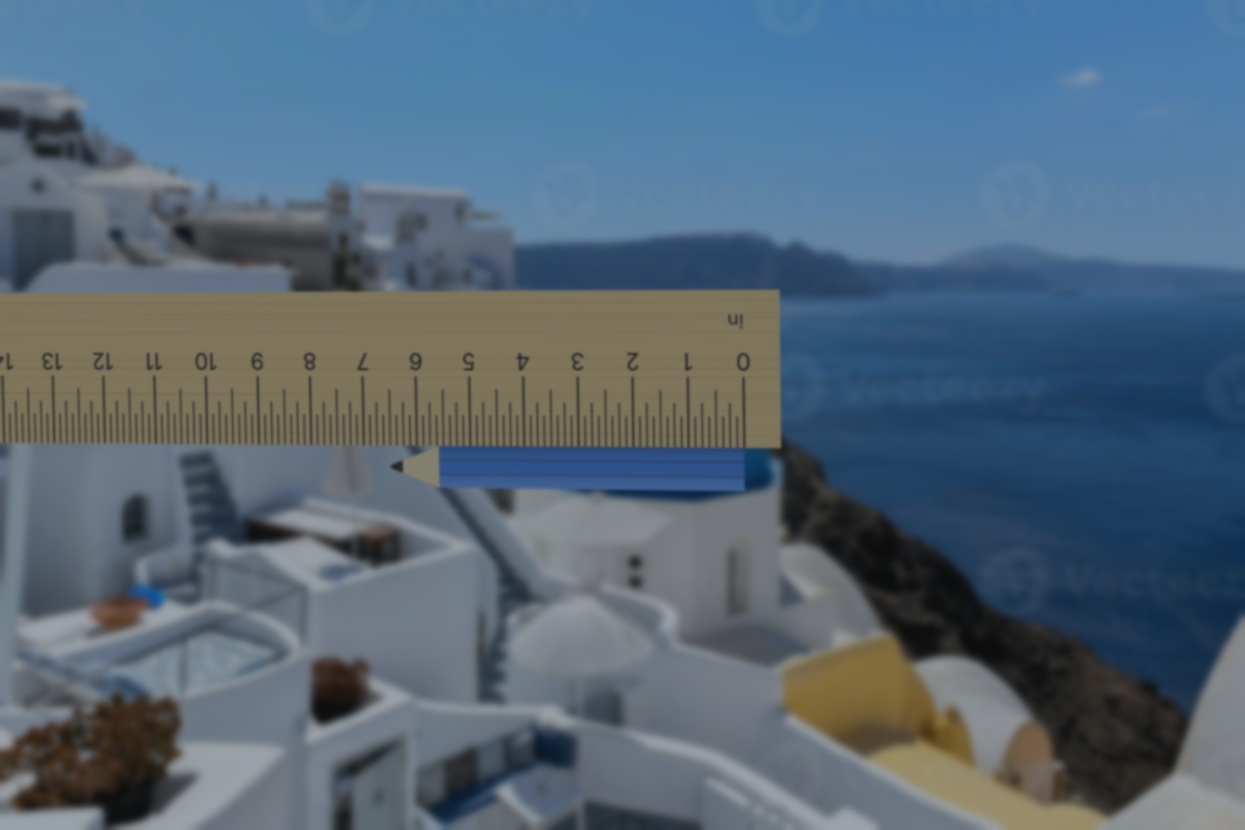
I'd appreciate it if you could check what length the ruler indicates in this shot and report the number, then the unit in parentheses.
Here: 6.5 (in)
